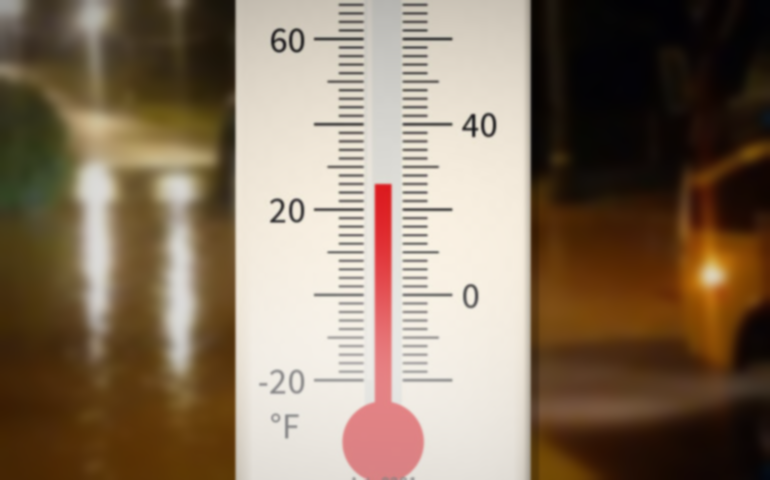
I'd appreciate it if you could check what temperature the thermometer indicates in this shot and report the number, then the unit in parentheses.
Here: 26 (°F)
